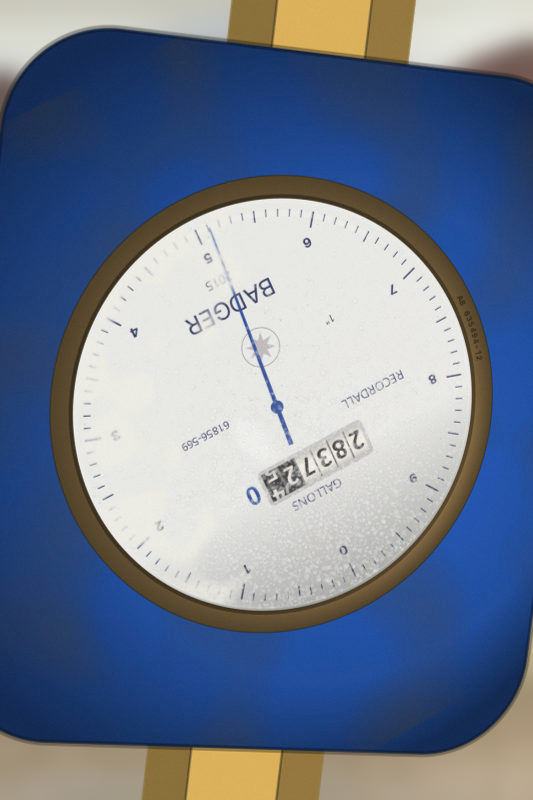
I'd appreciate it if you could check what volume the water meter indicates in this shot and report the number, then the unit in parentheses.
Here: 2837245.1 (gal)
